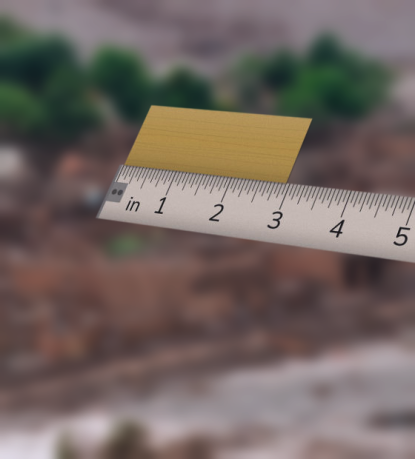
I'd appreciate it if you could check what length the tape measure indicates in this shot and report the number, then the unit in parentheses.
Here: 2.9375 (in)
